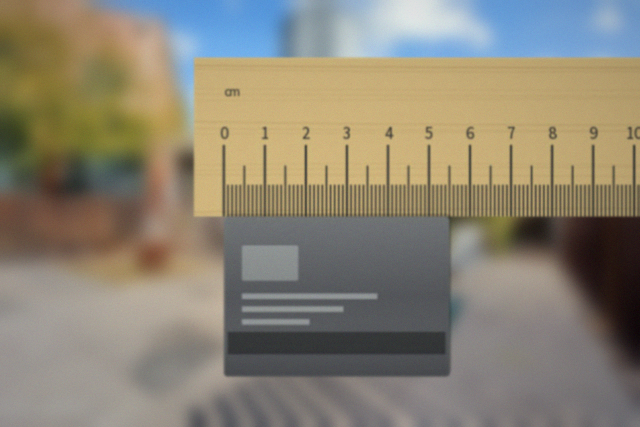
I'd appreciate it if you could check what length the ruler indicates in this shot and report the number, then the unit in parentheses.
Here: 5.5 (cm)
